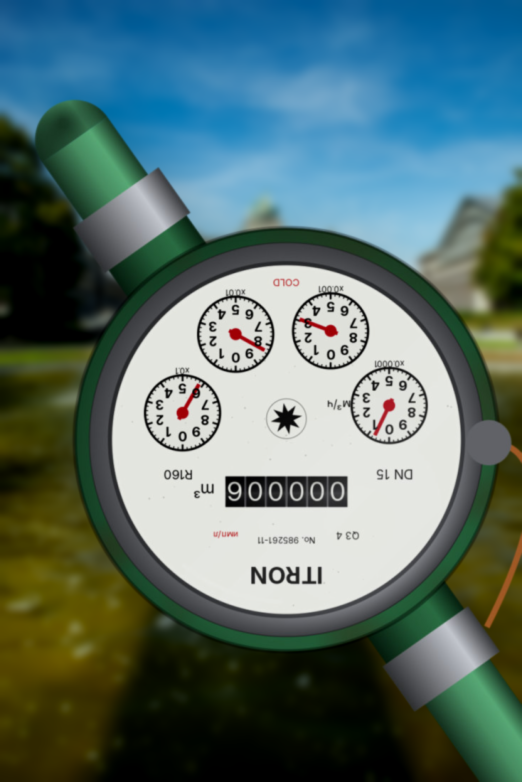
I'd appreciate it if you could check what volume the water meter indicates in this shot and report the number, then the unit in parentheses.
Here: 6.5830 (m³)
